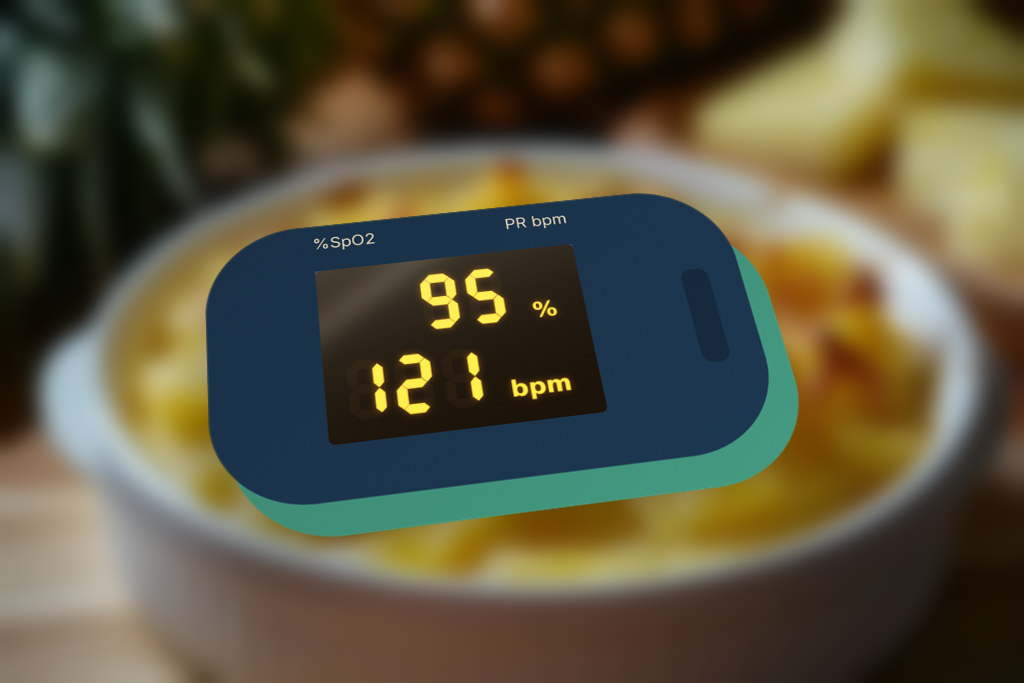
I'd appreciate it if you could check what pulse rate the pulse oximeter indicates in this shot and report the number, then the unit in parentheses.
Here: 121 (bpm)
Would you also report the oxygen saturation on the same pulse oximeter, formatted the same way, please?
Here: 95 (%)
